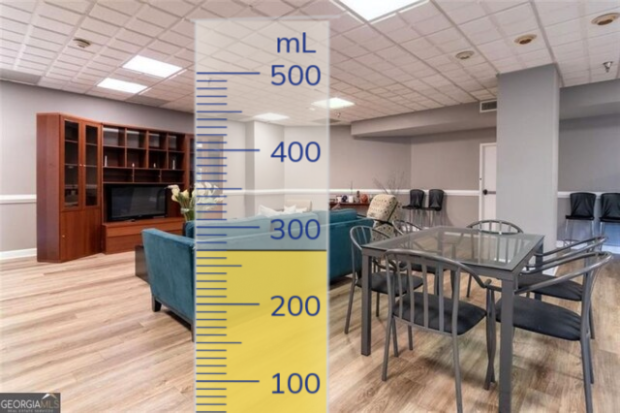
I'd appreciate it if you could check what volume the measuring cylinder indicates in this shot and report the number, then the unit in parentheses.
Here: 270 (mL)
